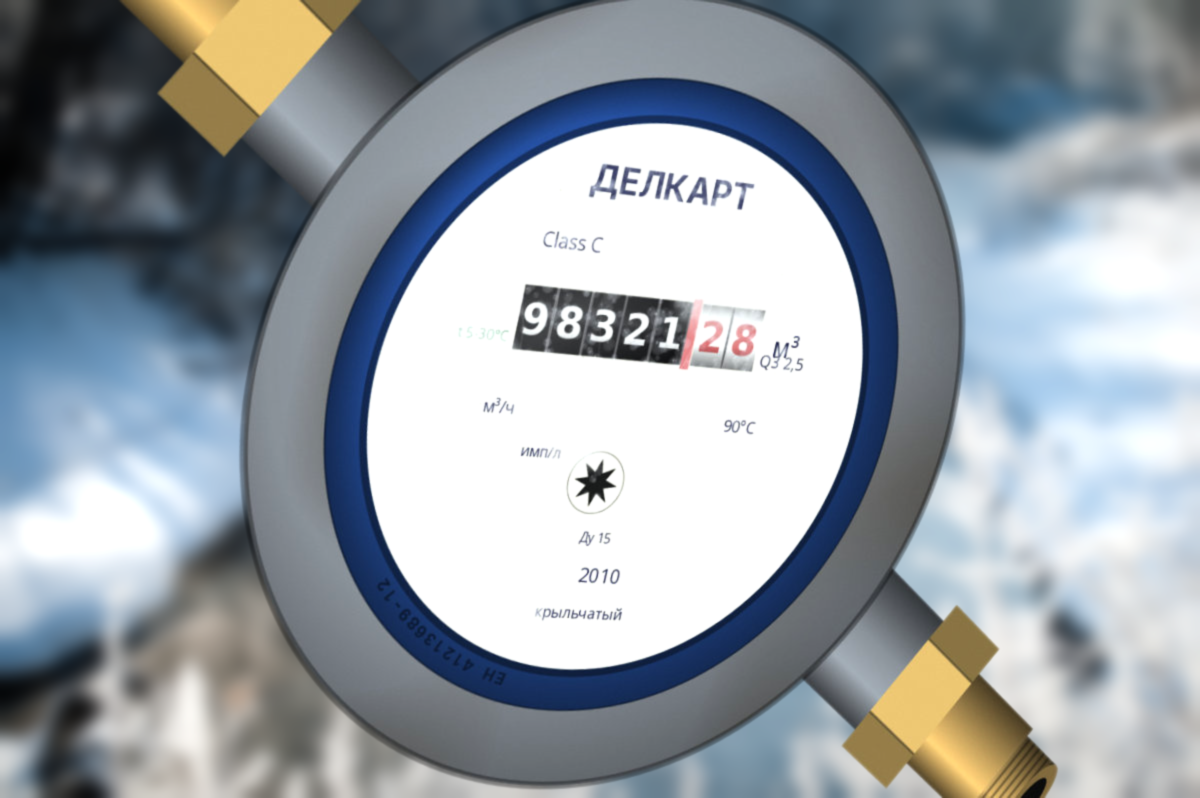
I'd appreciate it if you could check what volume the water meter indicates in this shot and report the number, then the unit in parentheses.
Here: 98321.28 (m³)
